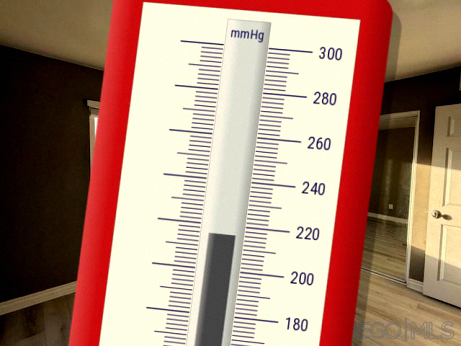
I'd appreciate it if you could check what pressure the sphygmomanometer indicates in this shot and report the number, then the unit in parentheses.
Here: 216 (mmHg)
